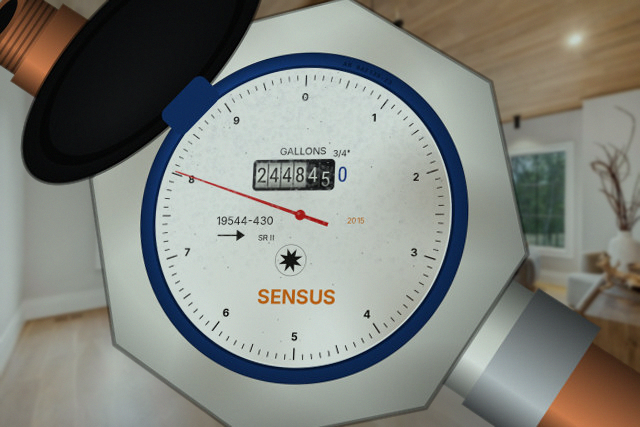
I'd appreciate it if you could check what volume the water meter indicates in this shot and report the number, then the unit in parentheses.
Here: 2448448.0 (gal)
